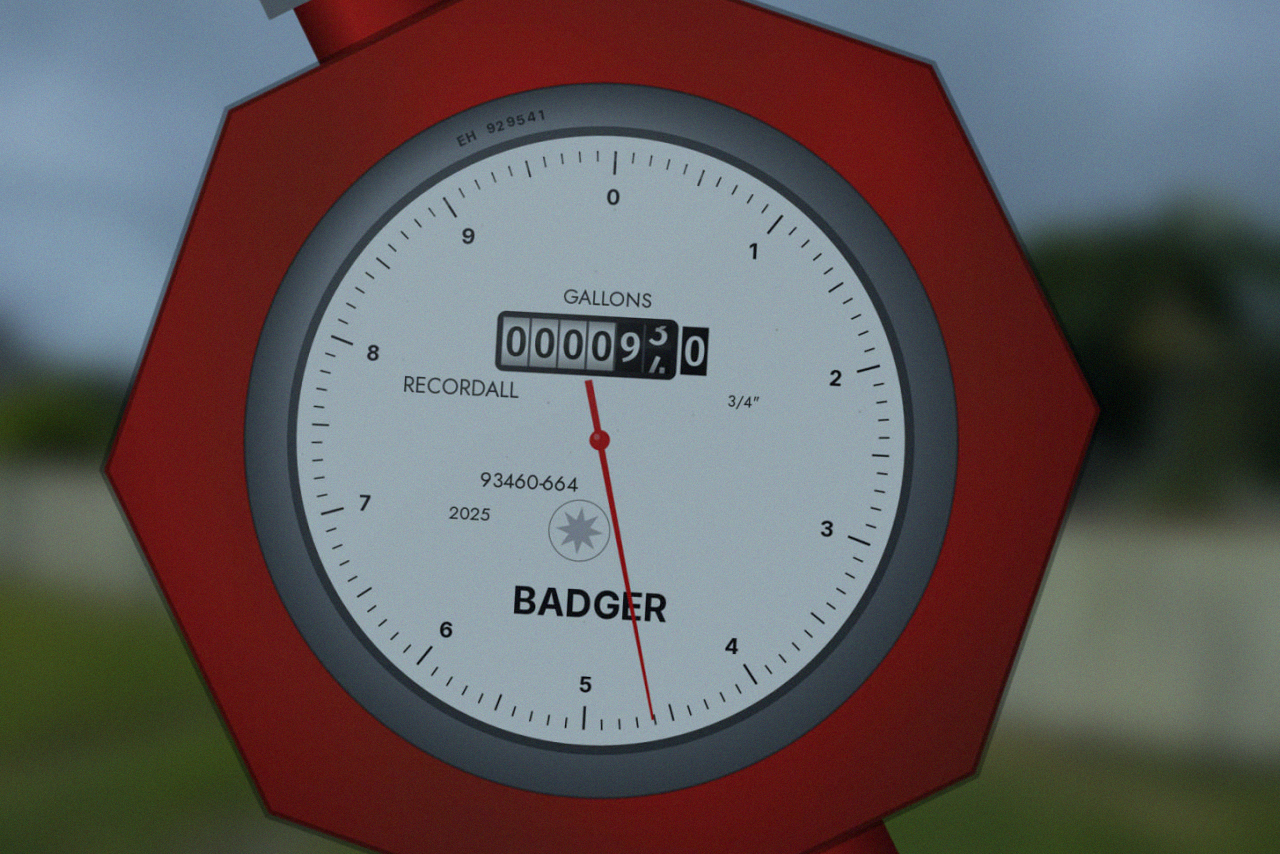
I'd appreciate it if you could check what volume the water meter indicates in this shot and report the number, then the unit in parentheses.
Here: 934.6 (gal)
